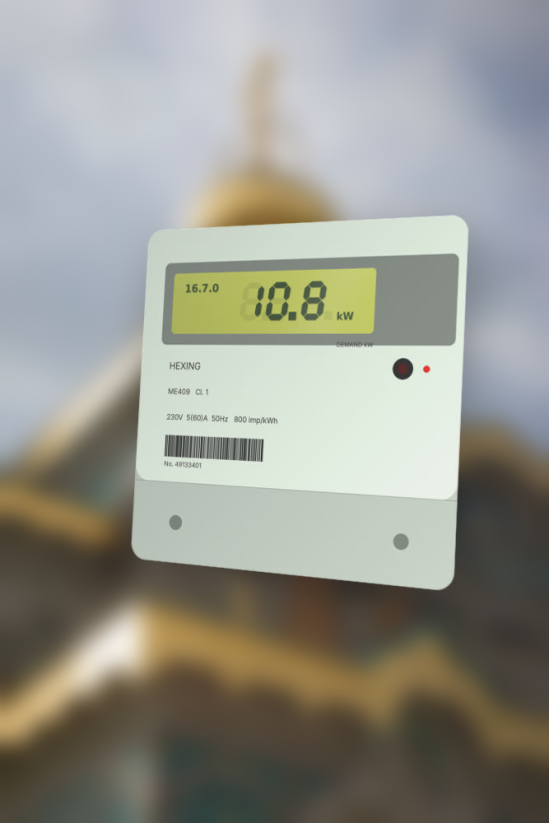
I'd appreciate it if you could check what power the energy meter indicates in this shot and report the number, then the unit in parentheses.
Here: 10.8 (kW)
